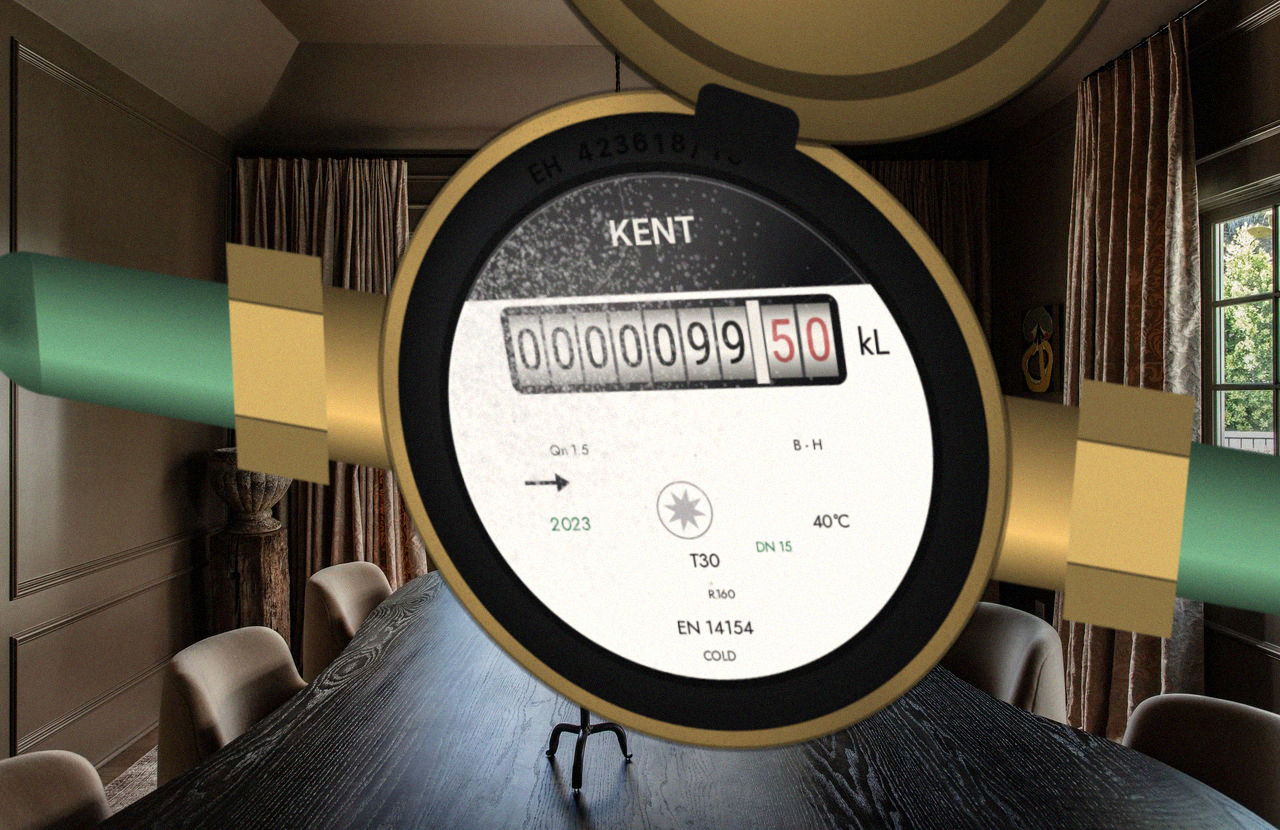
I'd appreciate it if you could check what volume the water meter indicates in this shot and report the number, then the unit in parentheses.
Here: 99.50 (kL)
